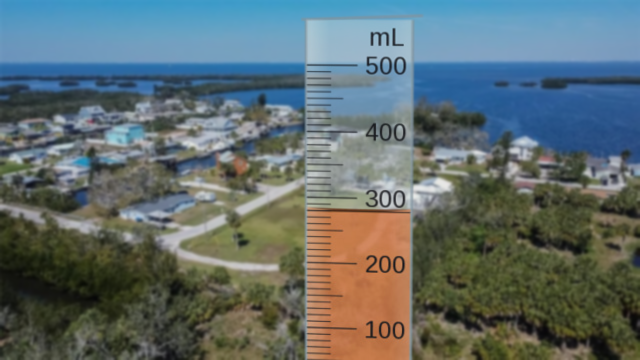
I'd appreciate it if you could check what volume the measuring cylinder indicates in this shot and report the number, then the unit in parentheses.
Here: 280 (mL)
